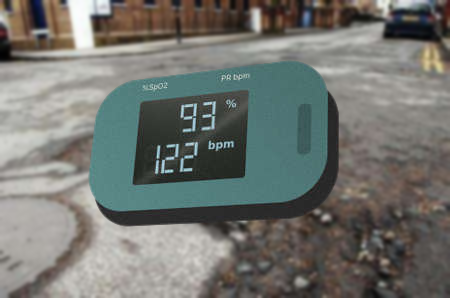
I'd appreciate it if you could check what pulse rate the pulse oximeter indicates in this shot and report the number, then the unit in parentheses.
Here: 122 (bpm)
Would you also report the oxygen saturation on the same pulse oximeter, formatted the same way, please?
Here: 93 (%)
